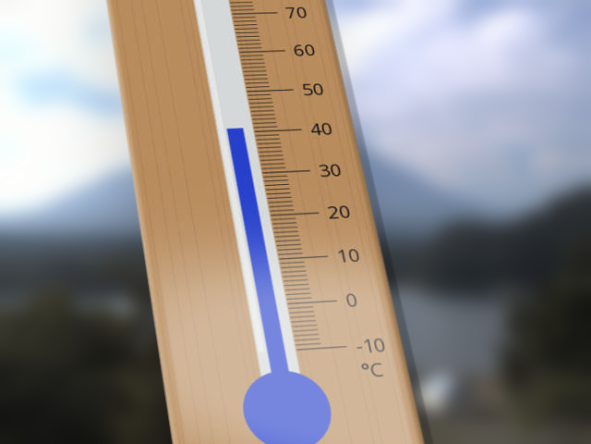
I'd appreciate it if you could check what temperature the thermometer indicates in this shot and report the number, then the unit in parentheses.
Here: 41 (°C)
